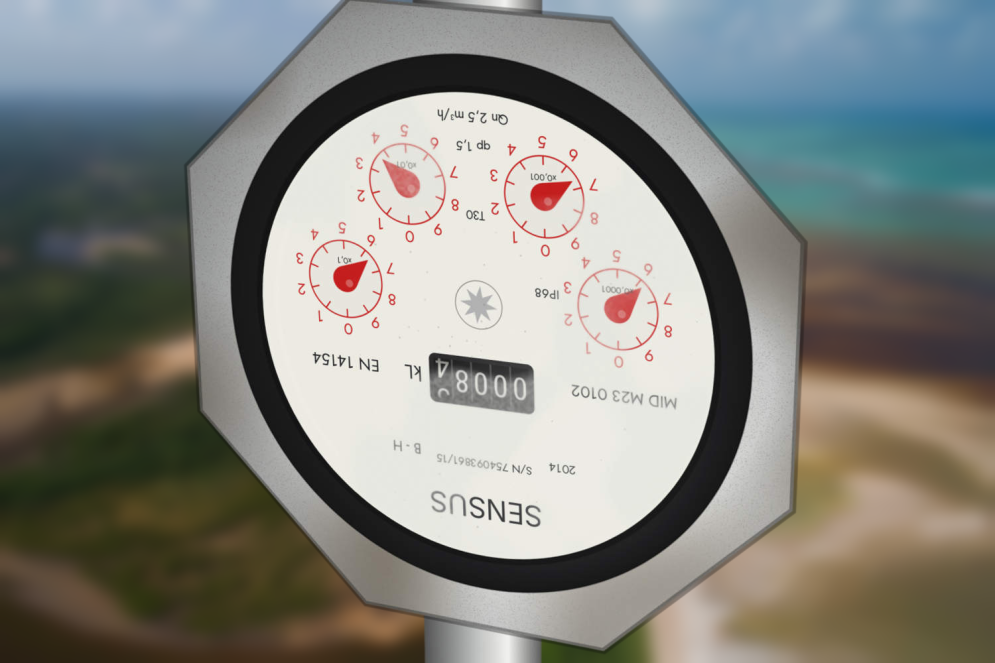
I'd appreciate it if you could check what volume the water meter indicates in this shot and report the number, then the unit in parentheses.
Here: 83.6366 (kL)
